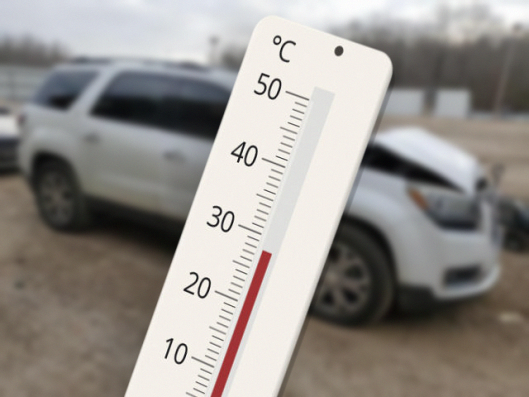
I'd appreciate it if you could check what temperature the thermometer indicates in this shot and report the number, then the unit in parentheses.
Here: 28 (°C)
